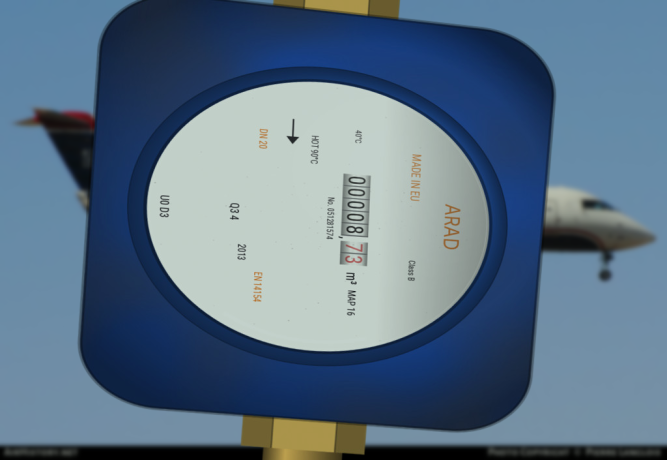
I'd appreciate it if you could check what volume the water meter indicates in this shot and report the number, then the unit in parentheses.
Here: 8.73 (m³)
